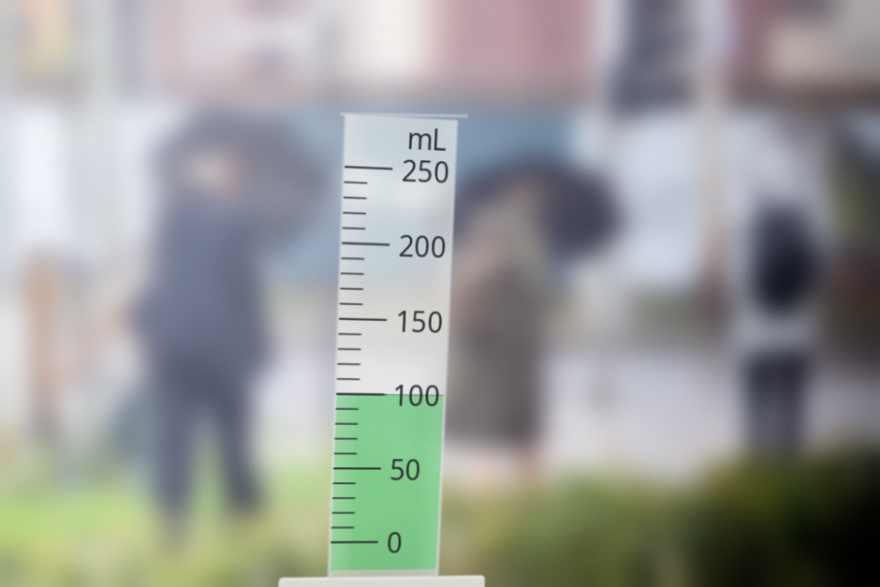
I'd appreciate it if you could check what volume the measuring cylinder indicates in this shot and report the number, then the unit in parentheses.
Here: 100 (mL)
